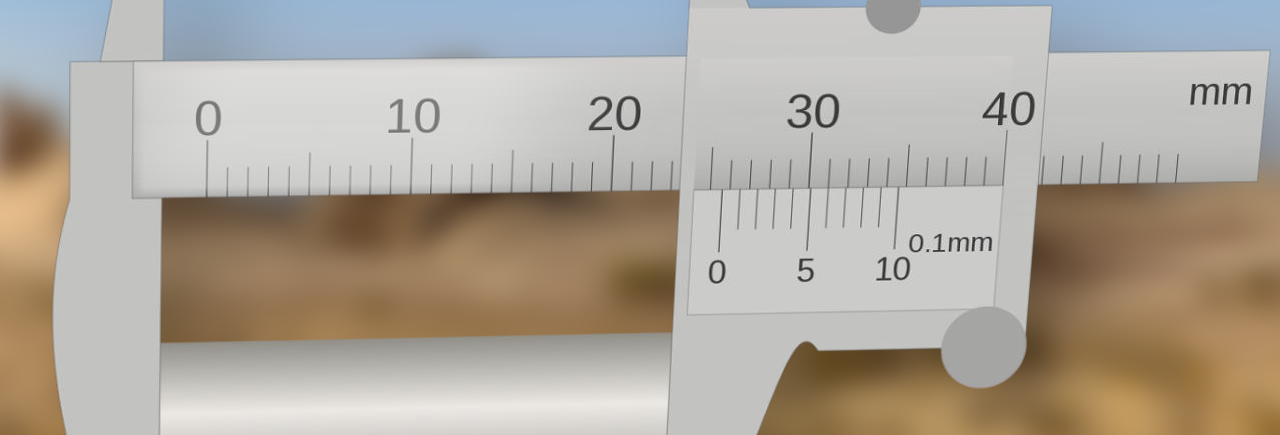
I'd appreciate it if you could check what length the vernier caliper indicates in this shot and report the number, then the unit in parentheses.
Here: 25.6 (mm)
